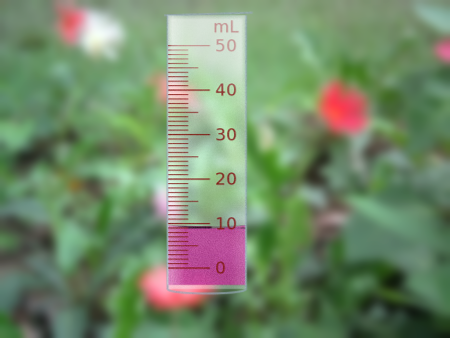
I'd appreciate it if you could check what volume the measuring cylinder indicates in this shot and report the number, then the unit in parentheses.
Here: 9 (mL)
